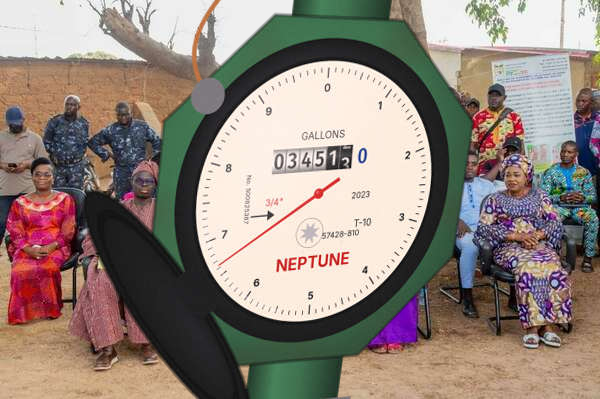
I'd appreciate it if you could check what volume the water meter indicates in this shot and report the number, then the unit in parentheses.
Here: 345126.6 (gal)
